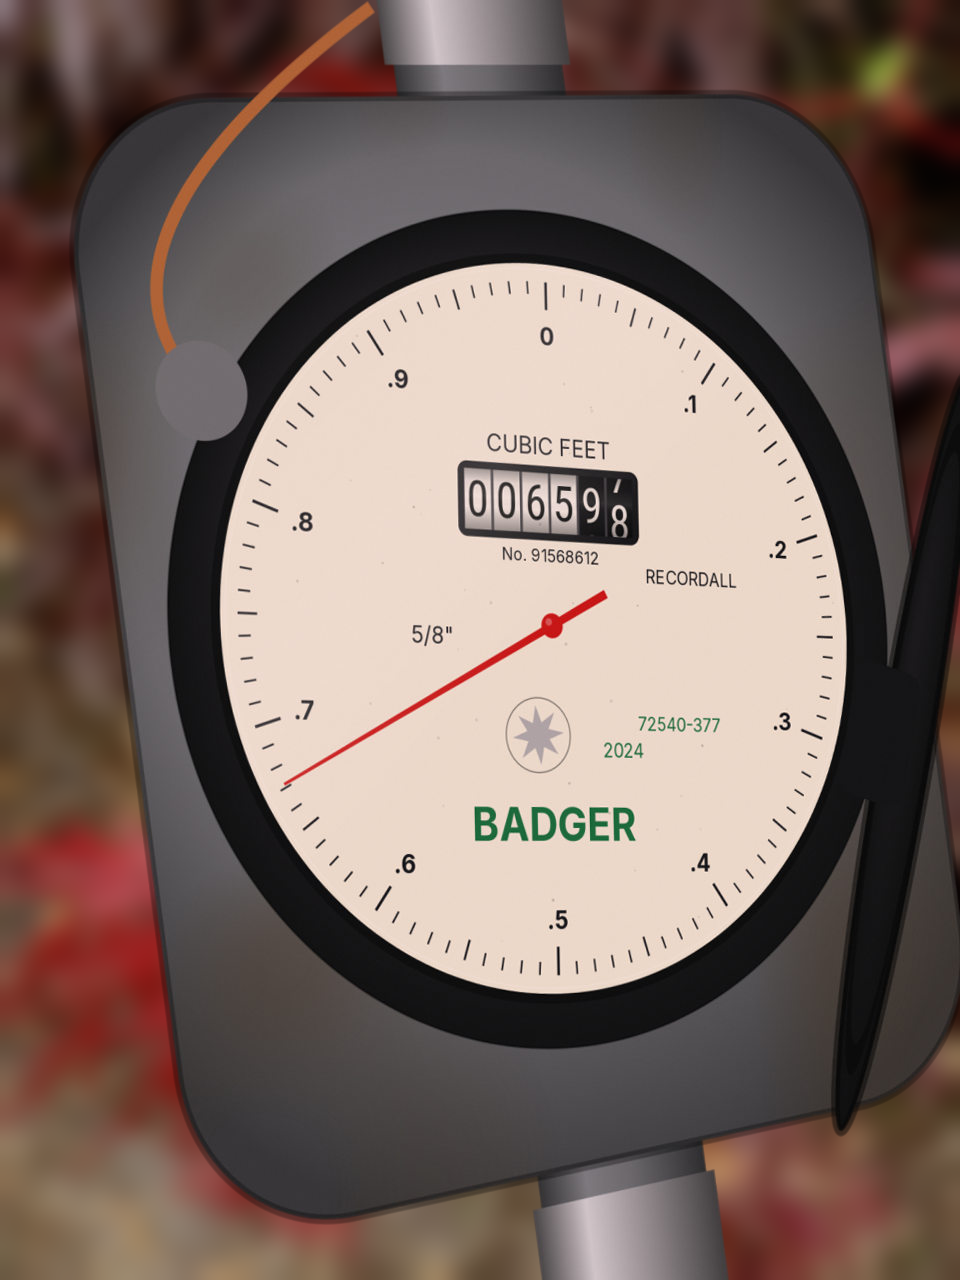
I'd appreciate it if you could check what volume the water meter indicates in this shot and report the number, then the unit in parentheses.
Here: 6597.67 (ft³)
